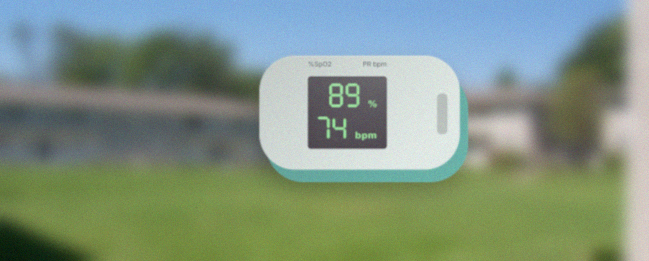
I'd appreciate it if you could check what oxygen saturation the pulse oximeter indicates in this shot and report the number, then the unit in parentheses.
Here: 89 (%)
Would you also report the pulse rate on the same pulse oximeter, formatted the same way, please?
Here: 74 (bpm)
